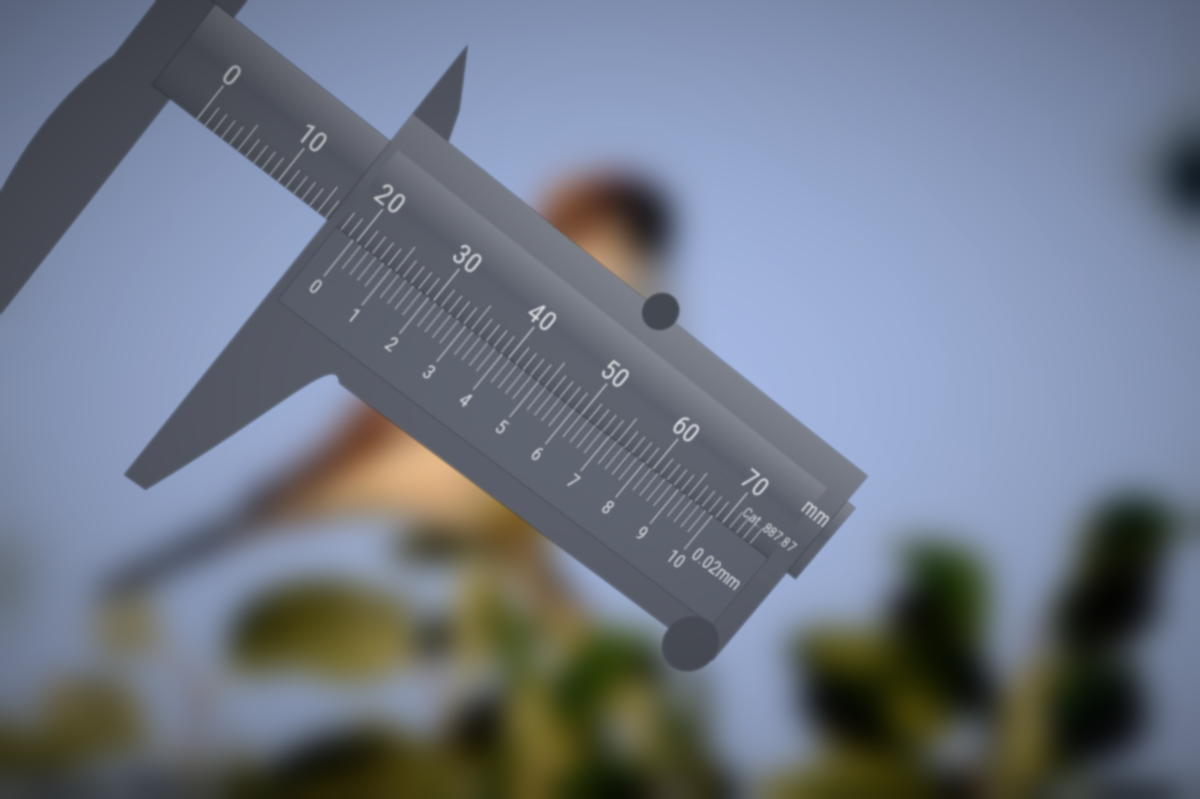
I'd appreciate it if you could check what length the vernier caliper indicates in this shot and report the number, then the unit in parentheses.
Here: 19.6 (mm)
